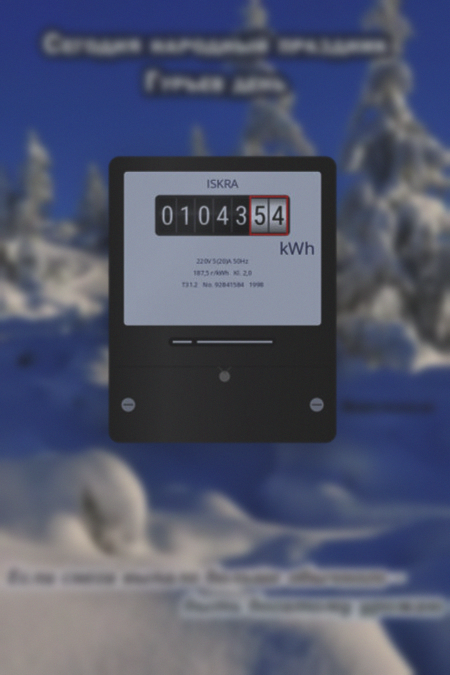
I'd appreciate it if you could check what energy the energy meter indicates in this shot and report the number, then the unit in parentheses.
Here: 1043.54 (kWh)
